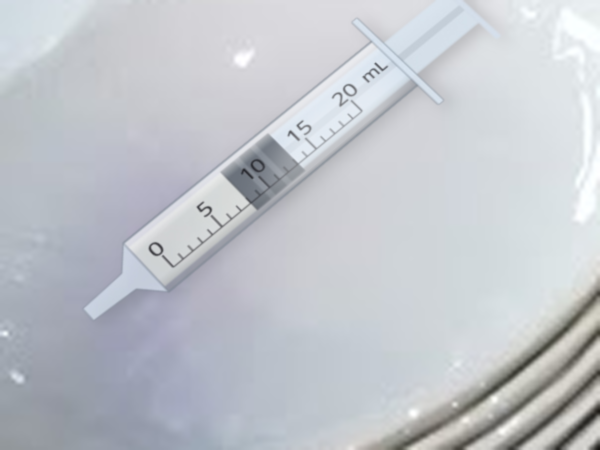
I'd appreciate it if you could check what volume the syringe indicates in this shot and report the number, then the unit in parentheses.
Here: 8 (mL)
